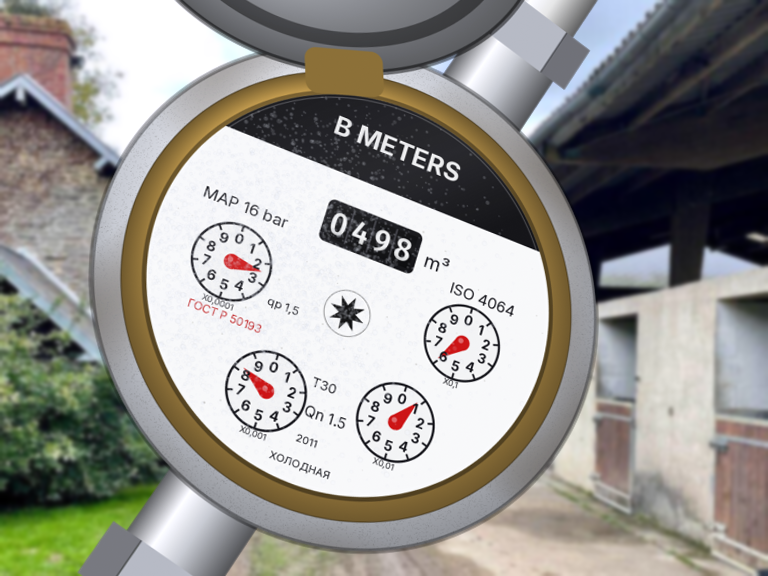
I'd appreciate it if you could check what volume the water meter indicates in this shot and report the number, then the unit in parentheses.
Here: 498.6082 (m³)
